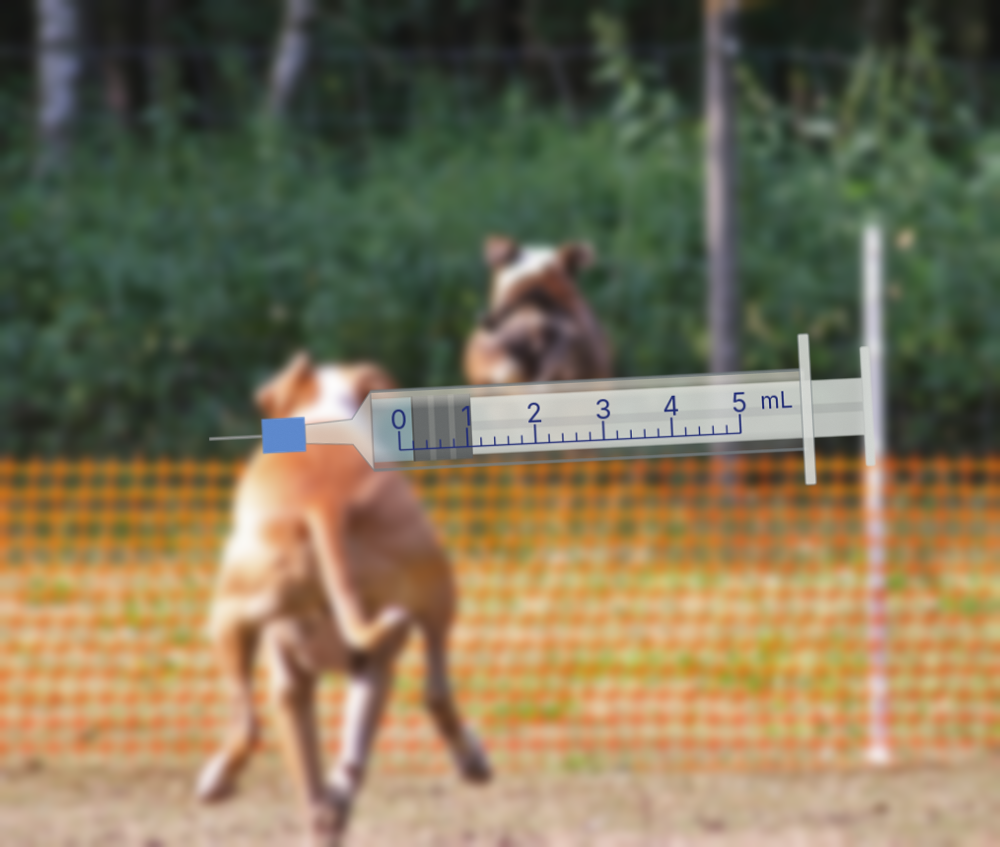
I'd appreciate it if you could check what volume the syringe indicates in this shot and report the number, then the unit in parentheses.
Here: 0.2 (mL)
